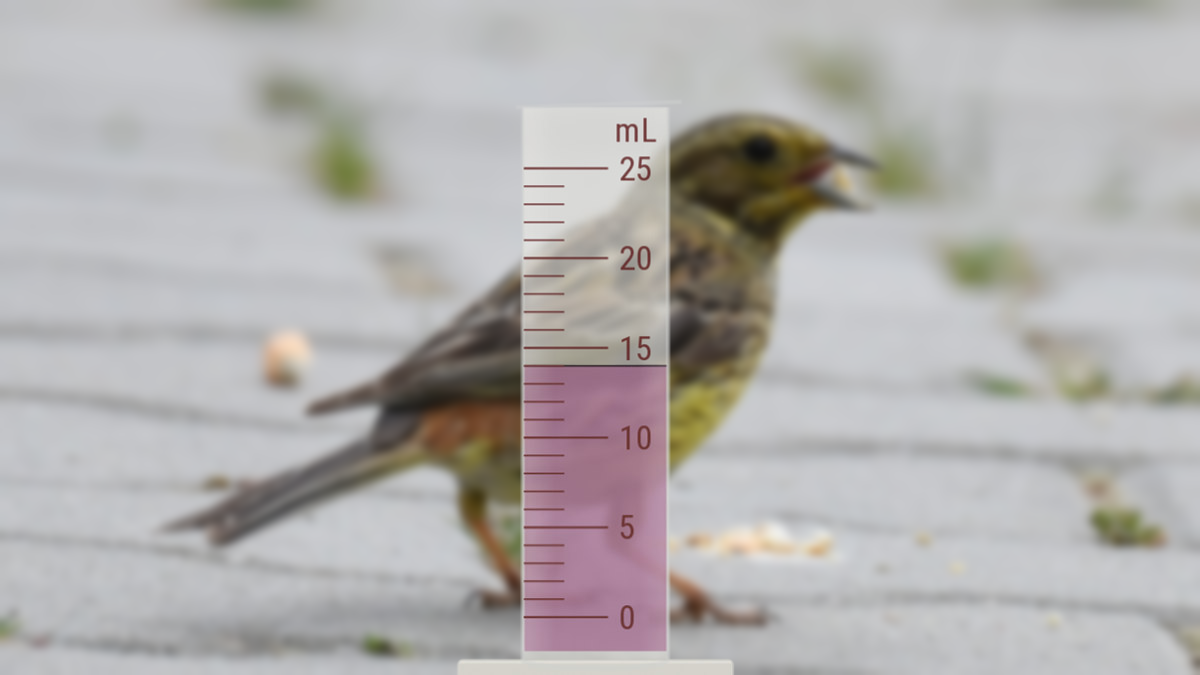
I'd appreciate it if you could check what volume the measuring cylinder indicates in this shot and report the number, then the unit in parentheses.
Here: 14 (mL)
